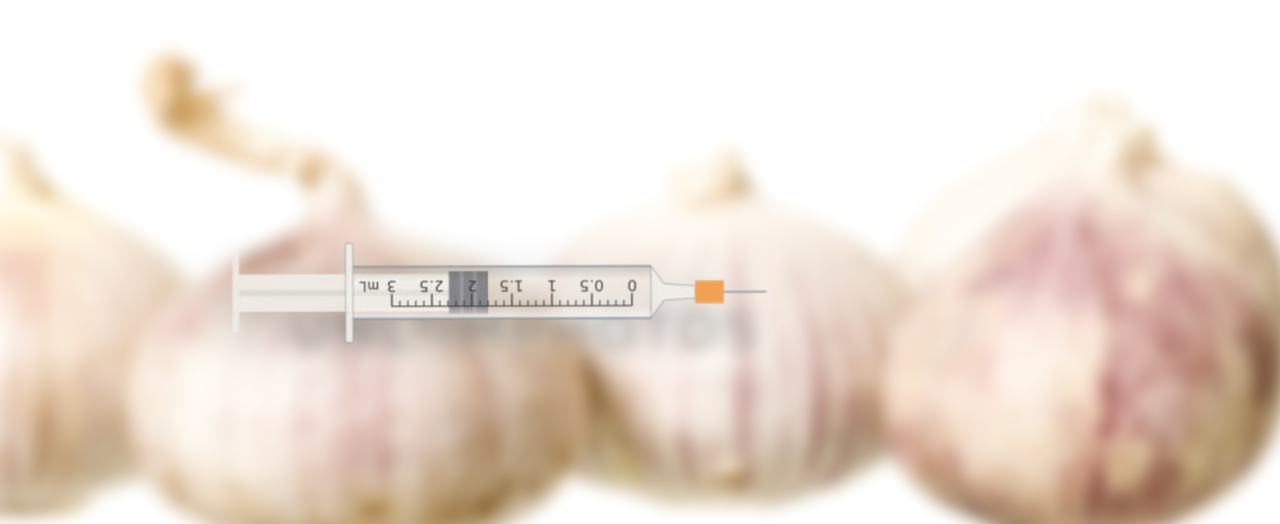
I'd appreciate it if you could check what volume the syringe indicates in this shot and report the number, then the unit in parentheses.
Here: 1.8 (mL)
